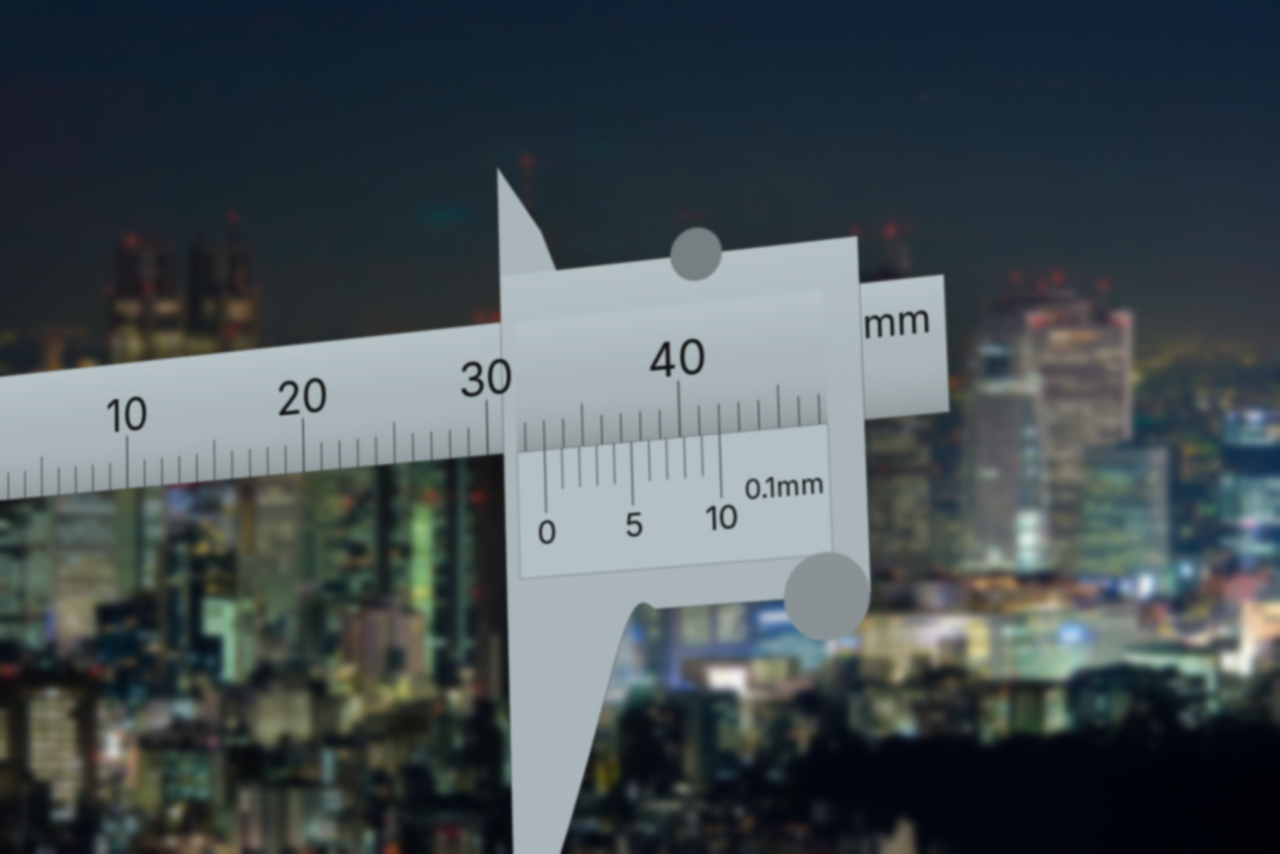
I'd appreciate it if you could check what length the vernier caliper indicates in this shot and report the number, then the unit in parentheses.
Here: 33.0 (mm)
